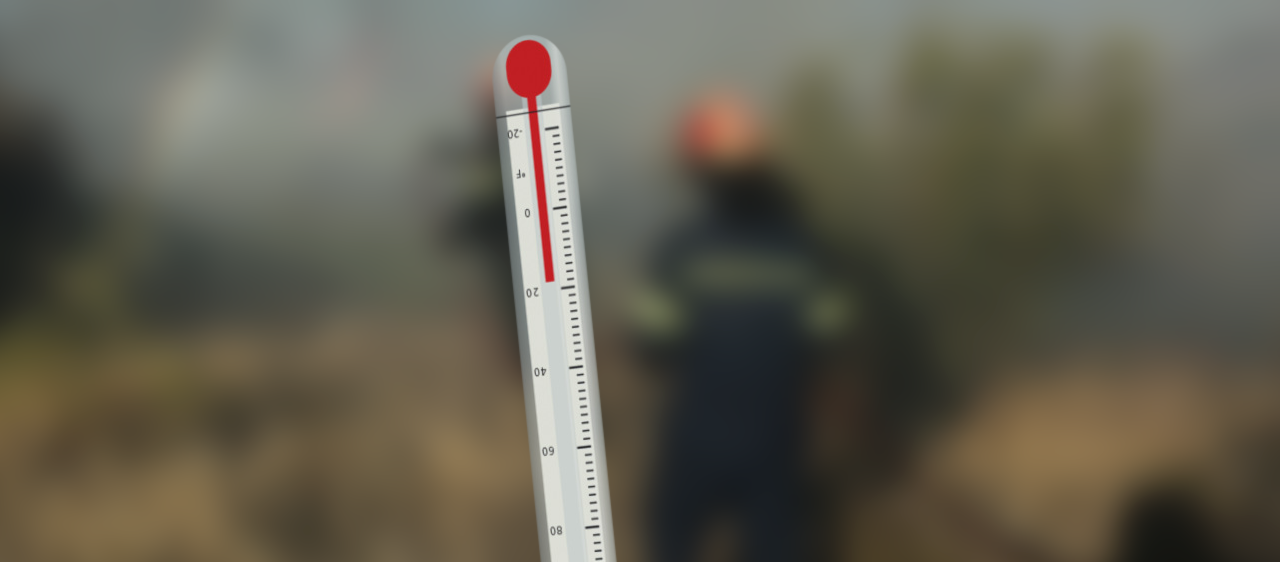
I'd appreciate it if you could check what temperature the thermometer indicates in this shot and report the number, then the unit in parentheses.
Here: 18 (°F)
